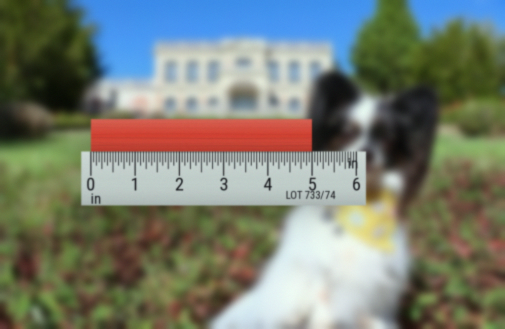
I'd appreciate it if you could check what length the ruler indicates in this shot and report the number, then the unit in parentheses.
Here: 5 (in)
